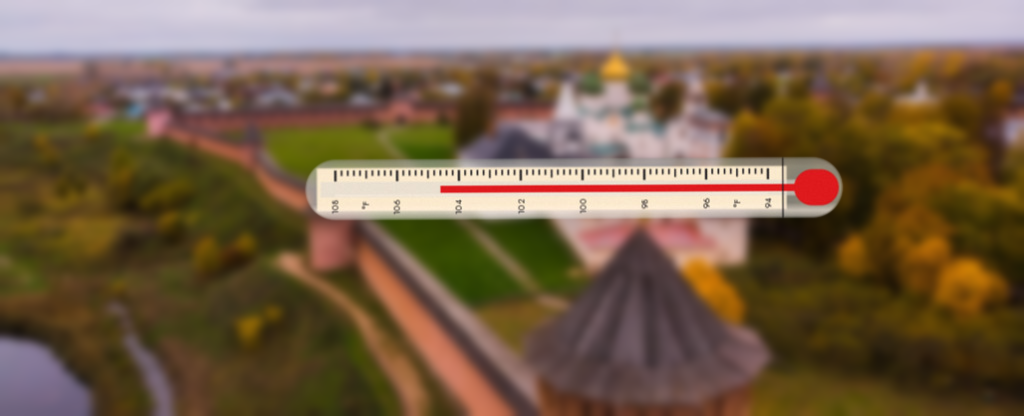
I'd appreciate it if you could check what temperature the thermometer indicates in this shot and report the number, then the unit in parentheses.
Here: 104.6 (°F)
